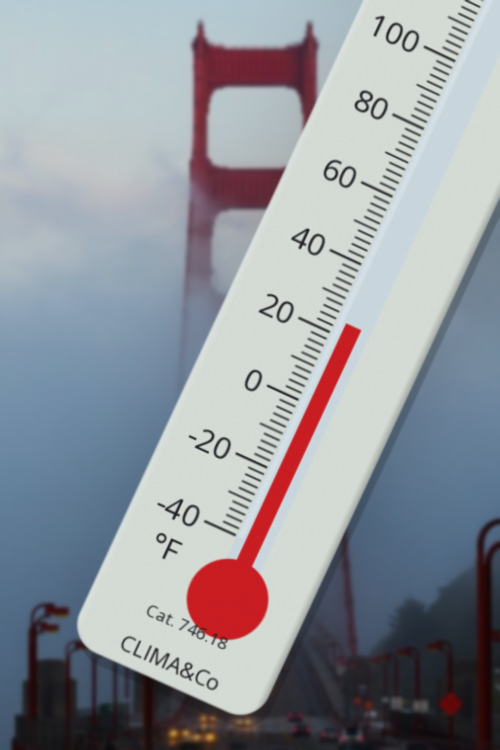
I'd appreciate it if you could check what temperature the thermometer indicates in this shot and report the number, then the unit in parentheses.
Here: 24 (°F)
